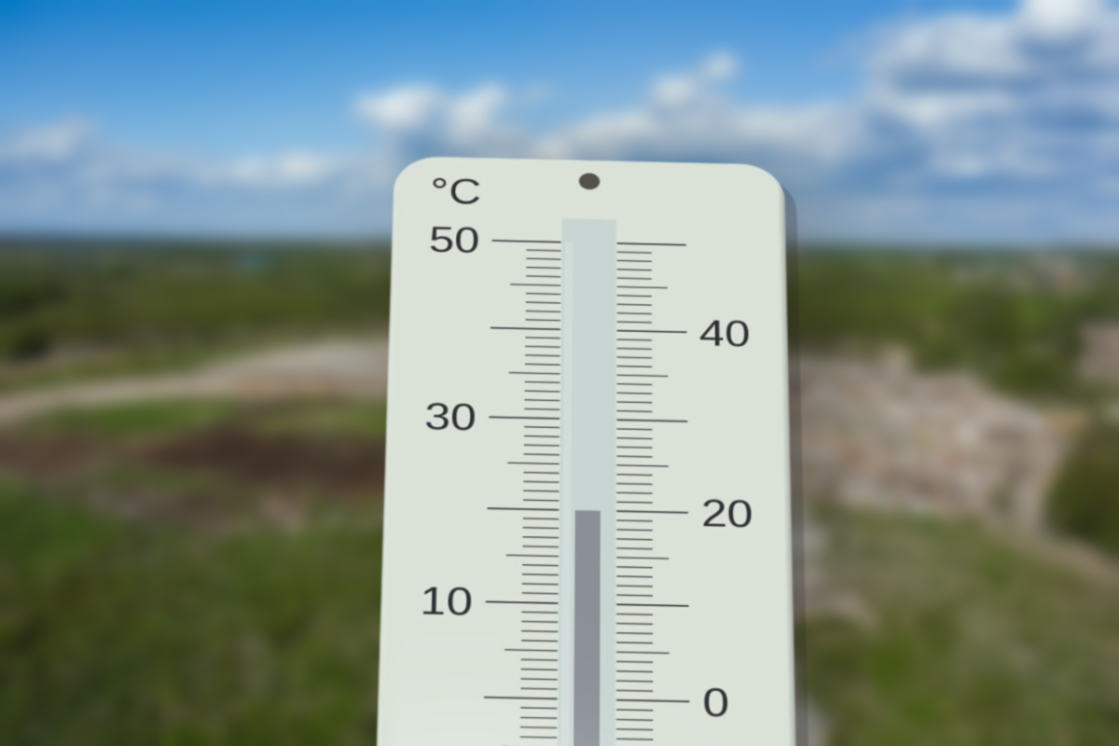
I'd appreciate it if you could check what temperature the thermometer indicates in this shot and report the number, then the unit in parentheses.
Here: 20 (°C)
